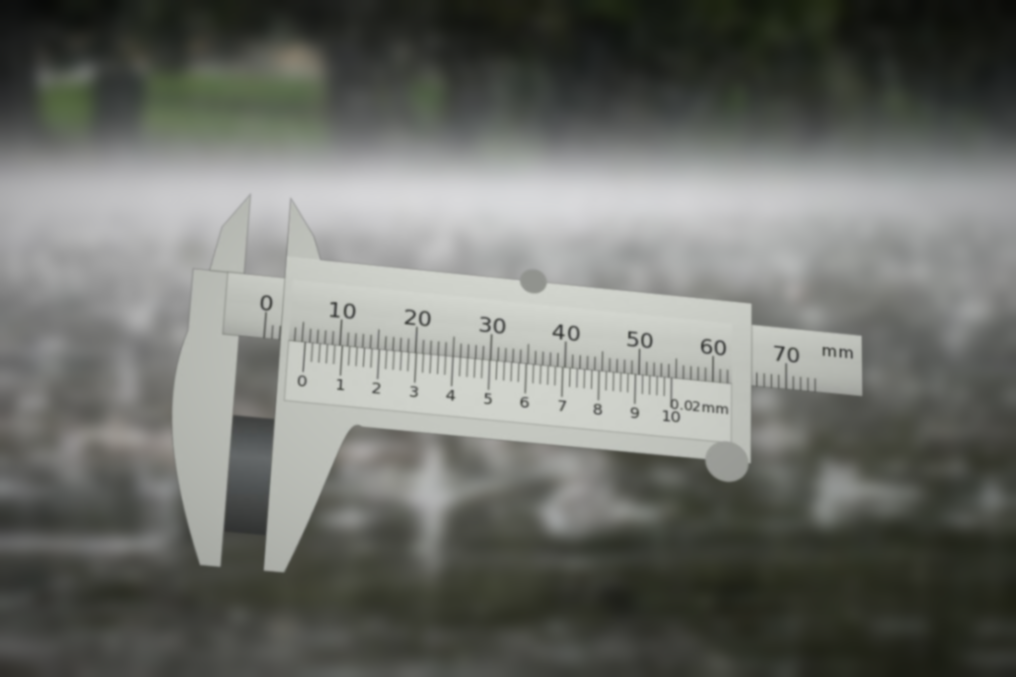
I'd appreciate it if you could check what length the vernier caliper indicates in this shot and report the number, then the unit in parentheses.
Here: 5.4 (mm)
